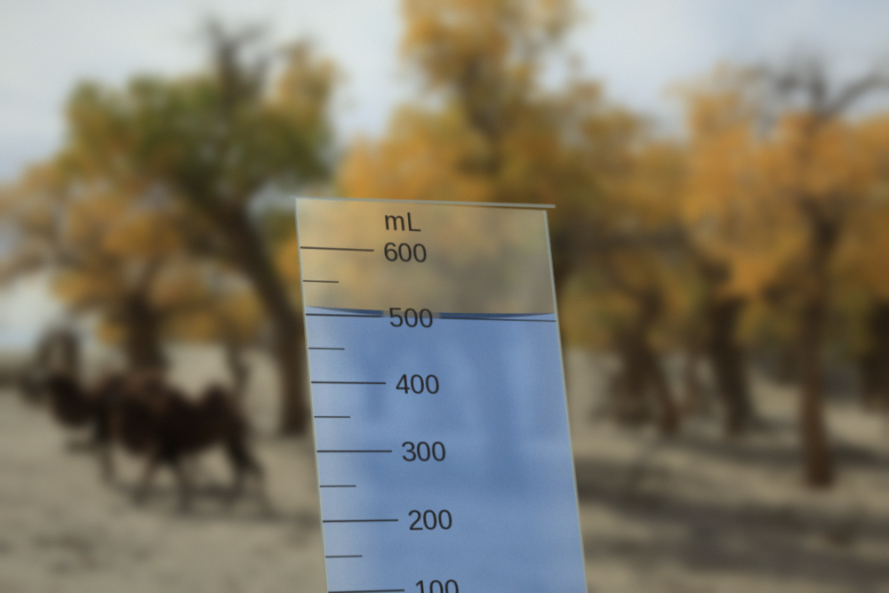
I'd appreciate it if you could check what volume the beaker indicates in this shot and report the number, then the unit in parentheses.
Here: 500 (mL)
